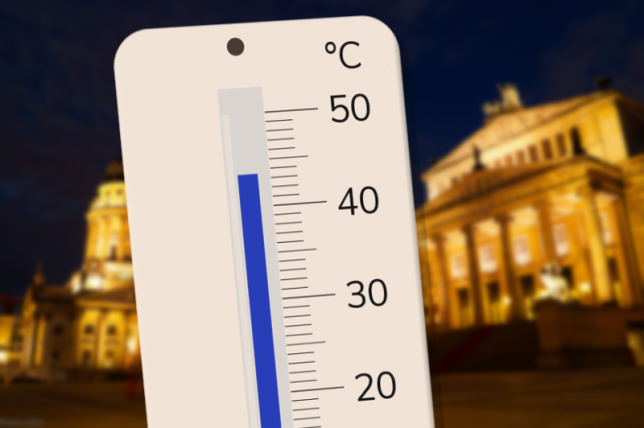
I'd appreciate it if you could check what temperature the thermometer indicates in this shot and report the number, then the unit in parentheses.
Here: 43.5 (°C)
